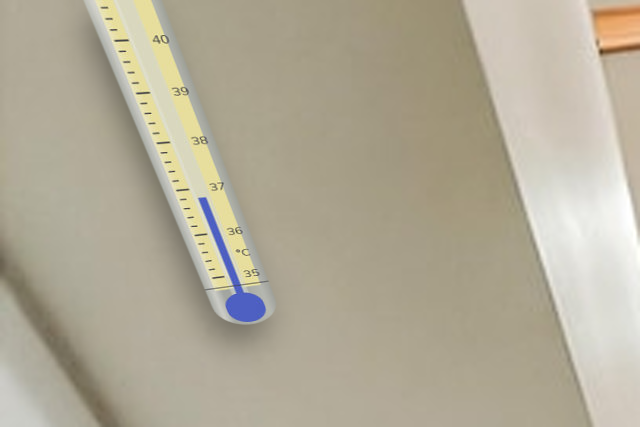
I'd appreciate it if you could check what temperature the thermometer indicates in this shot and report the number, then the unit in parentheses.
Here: 36.8 (°C)
